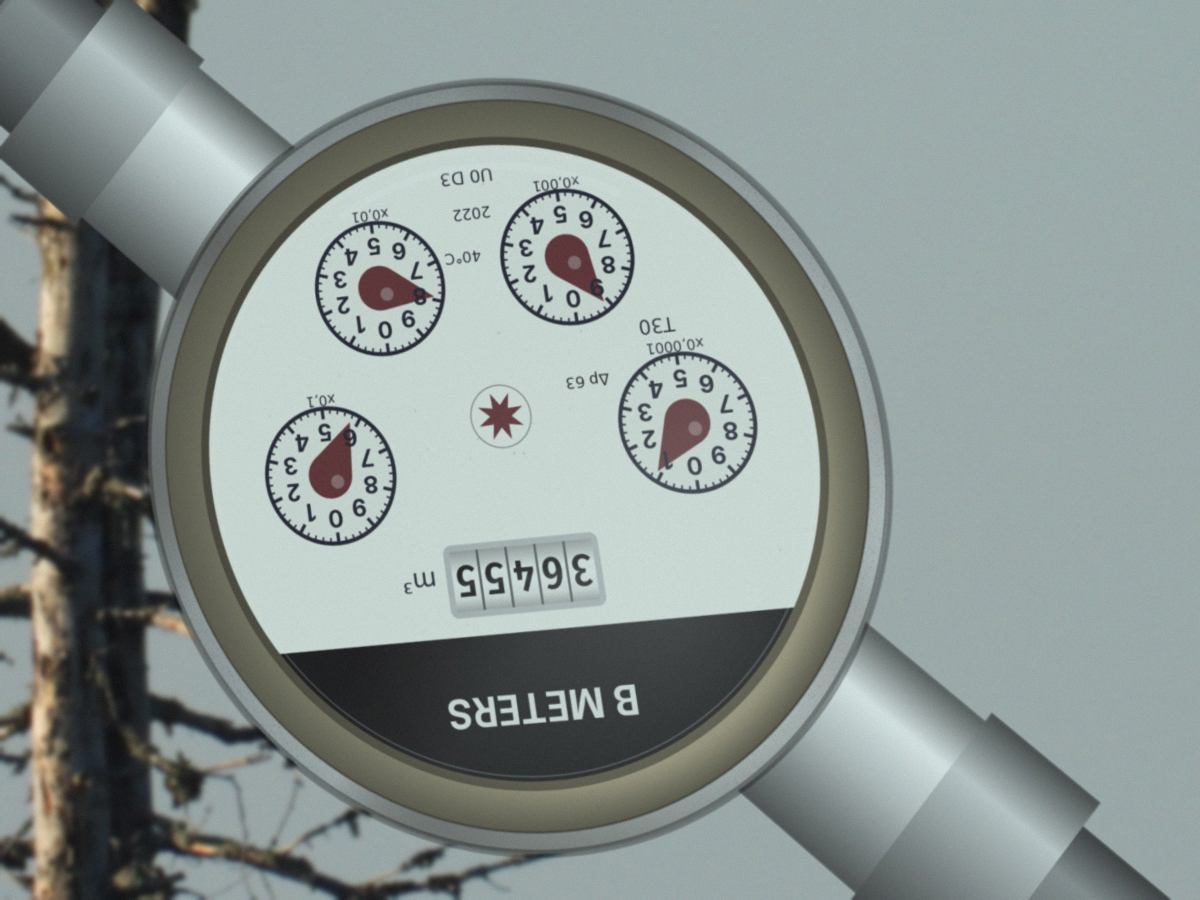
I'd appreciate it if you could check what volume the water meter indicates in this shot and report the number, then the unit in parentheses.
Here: 36455.5791 (m³)
